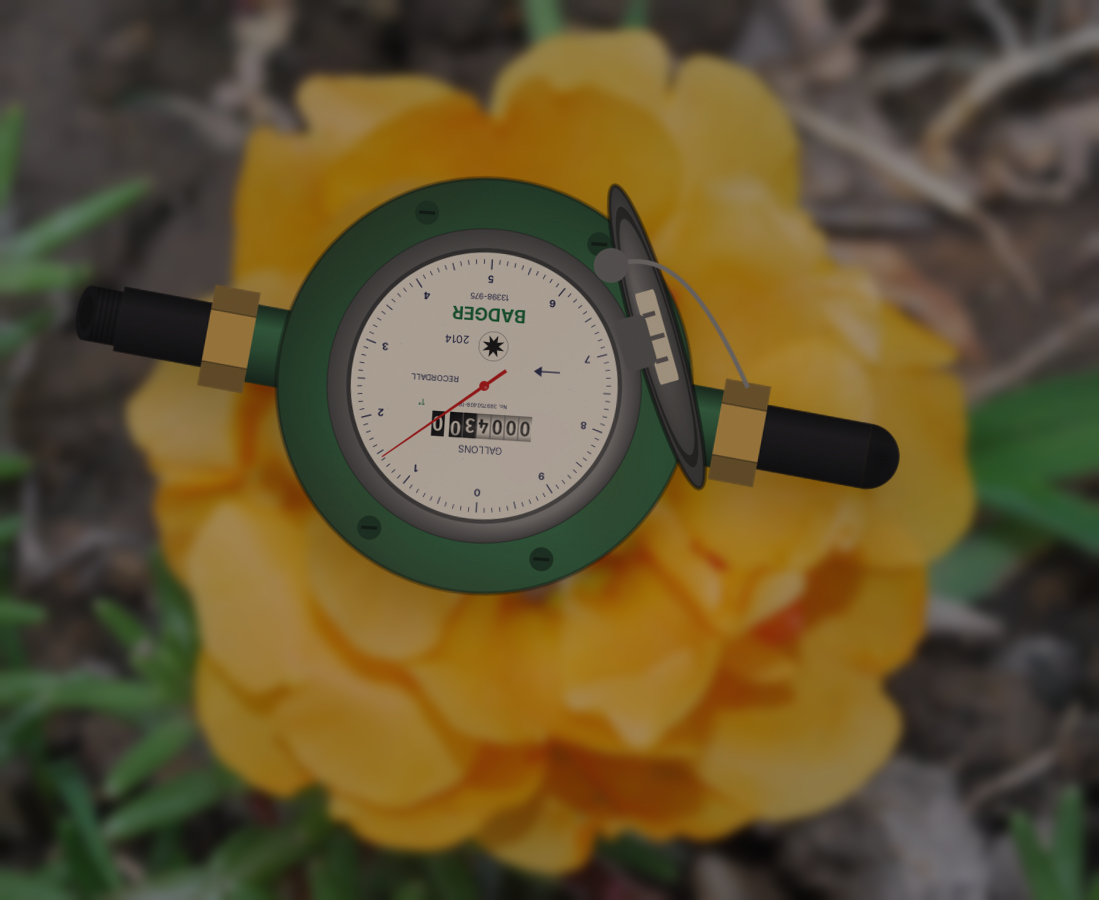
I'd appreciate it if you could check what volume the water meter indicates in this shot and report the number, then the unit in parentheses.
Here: 4301.4 (gal)
